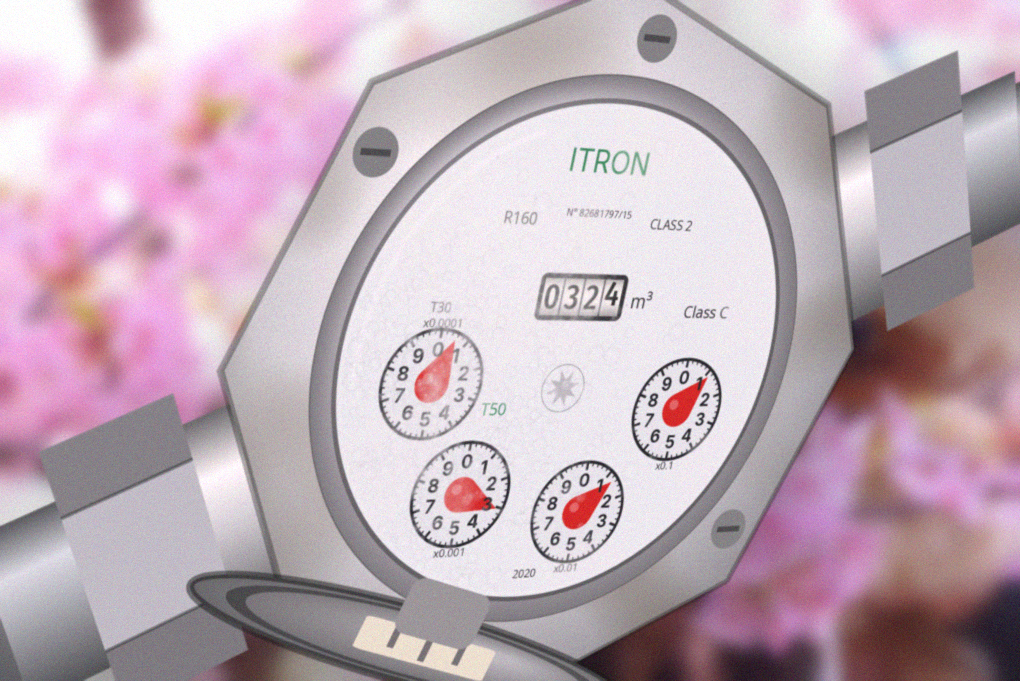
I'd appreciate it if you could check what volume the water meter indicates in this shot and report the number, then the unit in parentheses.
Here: 324.1130 (m³)
